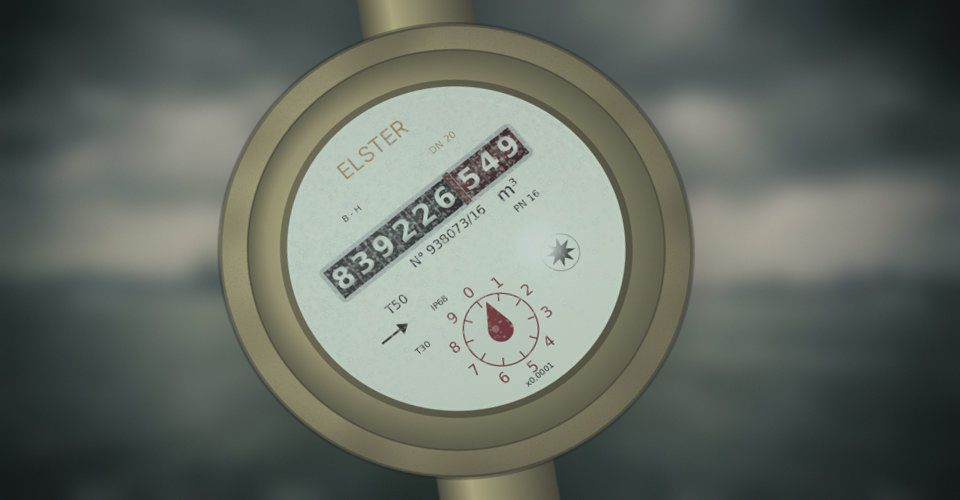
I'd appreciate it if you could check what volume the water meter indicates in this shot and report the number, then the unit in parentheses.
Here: 839226.5490 (m³)
